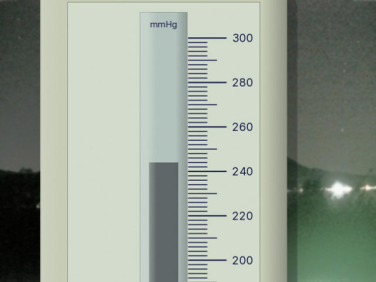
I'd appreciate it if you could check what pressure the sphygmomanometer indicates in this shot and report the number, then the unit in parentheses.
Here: 244 (mmHg)
